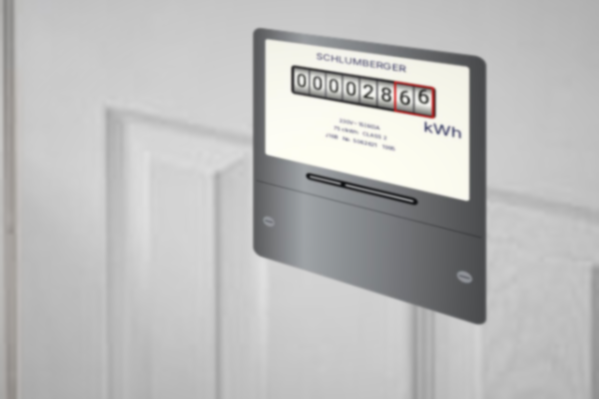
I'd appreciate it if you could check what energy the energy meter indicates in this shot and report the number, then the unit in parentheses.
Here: 28.66 (kWh)
